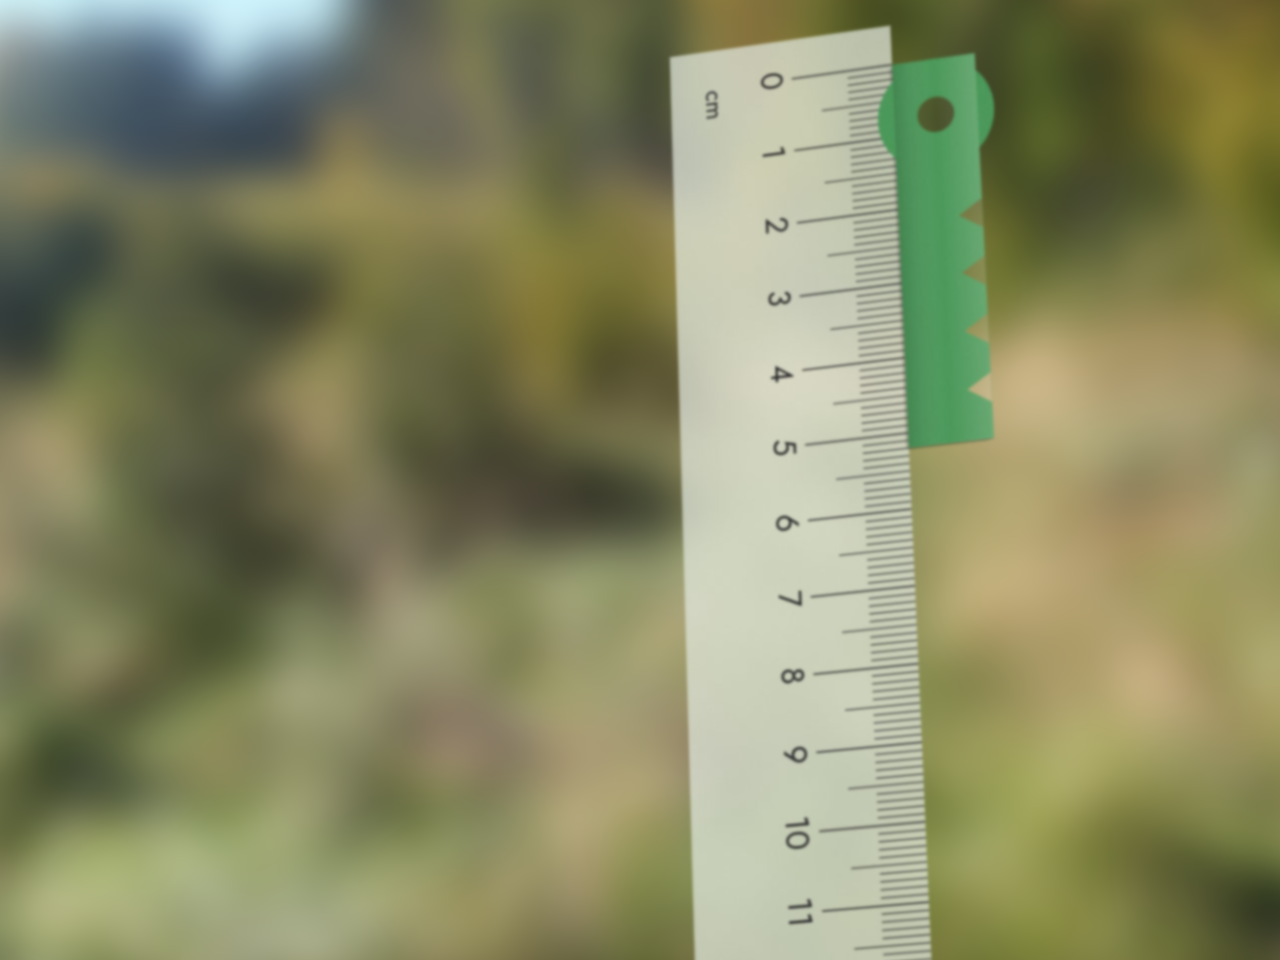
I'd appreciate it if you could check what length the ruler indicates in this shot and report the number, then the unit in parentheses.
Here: 5.2 (cm)
